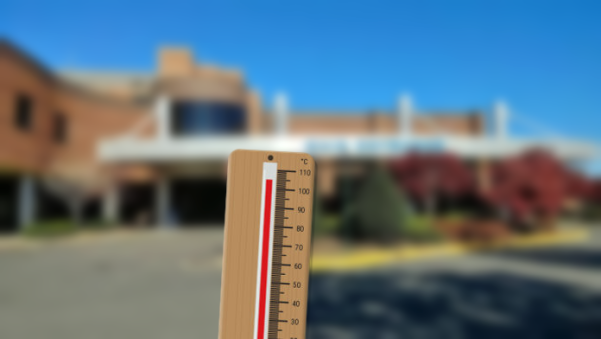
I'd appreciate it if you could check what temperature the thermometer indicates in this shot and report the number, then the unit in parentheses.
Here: 105 (°C)
